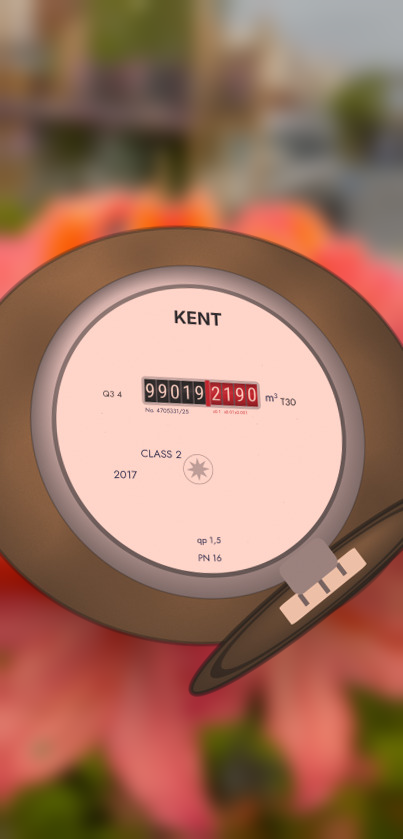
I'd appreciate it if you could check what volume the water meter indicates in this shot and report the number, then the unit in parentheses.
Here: 99019.2190 (m³)
